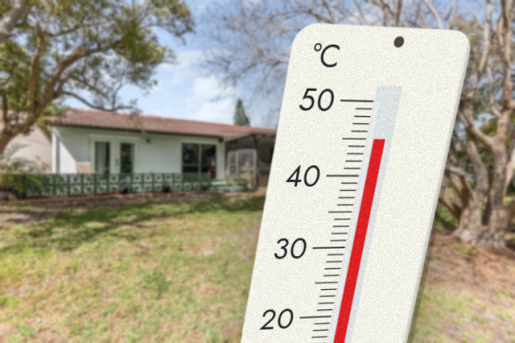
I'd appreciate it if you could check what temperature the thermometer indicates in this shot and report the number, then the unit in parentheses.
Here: 45 (°C)
